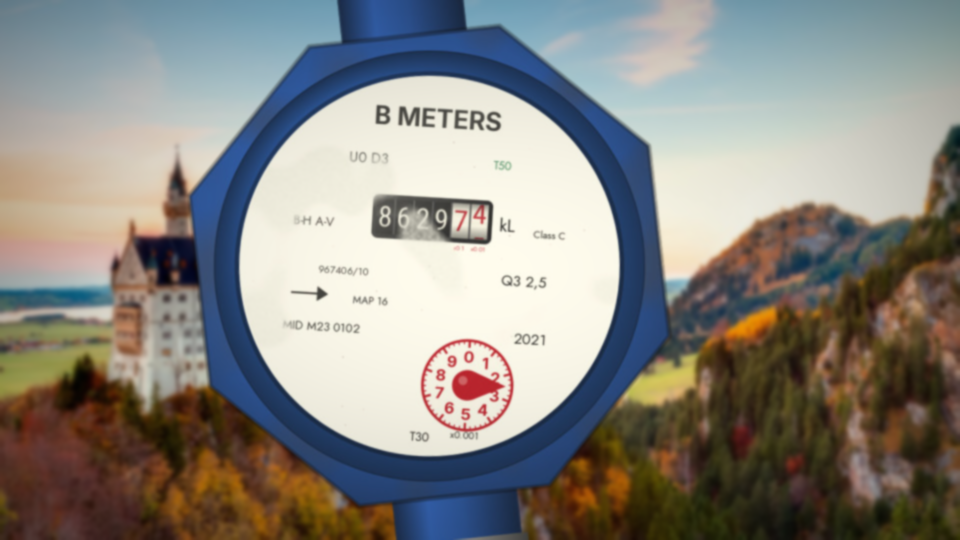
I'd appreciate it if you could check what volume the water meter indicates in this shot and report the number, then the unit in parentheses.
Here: 8629.742 (kL)
